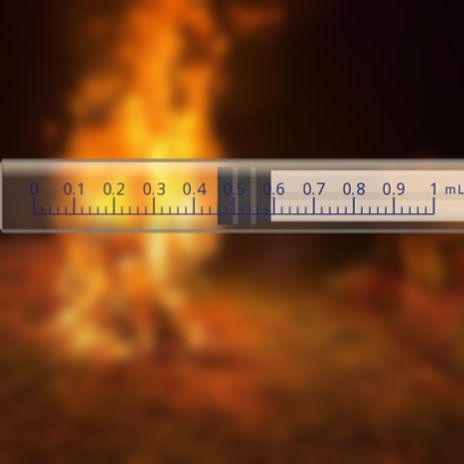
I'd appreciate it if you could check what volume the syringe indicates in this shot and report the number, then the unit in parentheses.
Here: 0.46 (mL)
